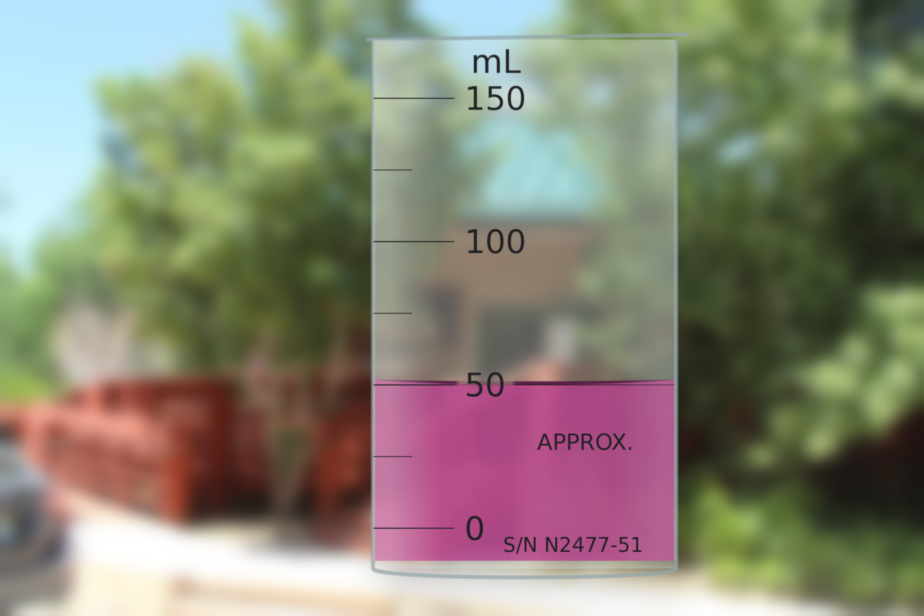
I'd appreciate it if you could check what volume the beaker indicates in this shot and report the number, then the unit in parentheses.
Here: 50 (mL)
